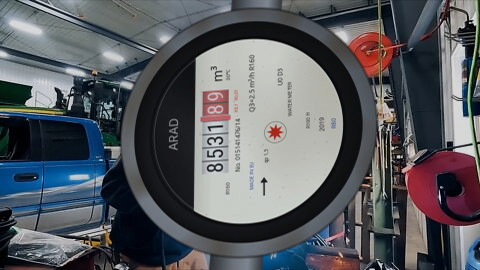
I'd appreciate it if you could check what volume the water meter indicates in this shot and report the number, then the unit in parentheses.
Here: 8531.89 (m³)
